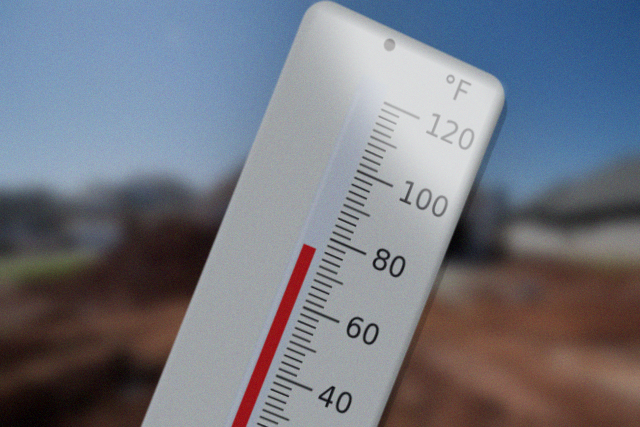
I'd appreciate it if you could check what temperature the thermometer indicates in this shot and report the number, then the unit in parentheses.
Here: 76 (°F)
